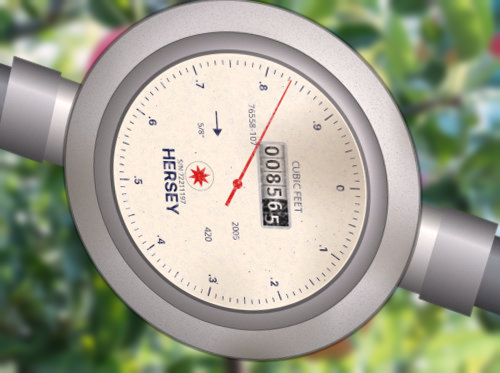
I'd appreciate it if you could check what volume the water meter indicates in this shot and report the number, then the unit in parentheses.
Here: 8564.83 (ft³)
